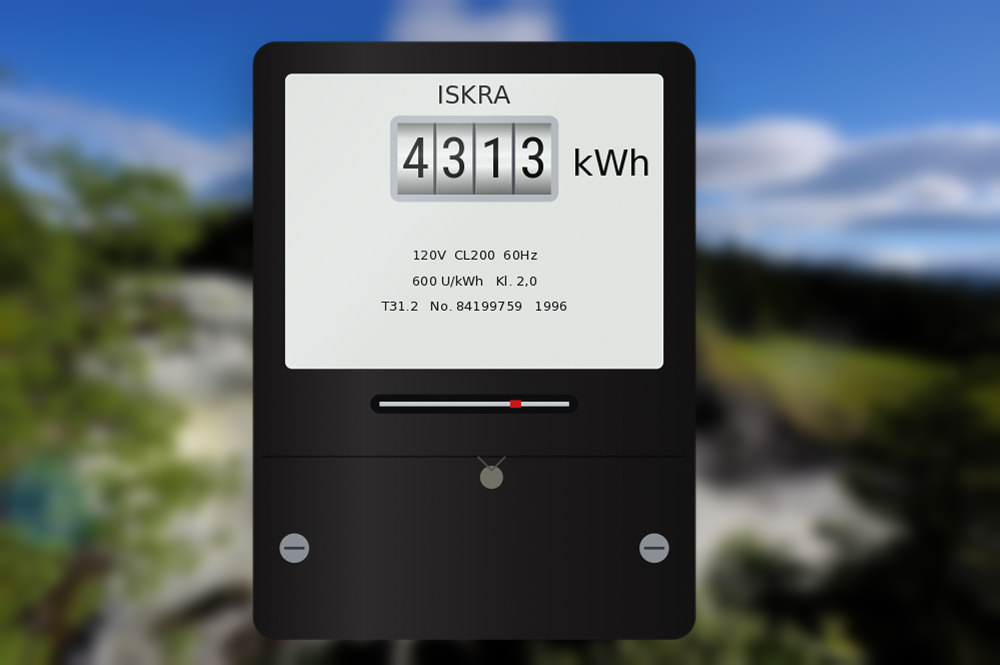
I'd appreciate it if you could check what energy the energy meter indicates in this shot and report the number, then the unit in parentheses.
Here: 4313 (kWh)
